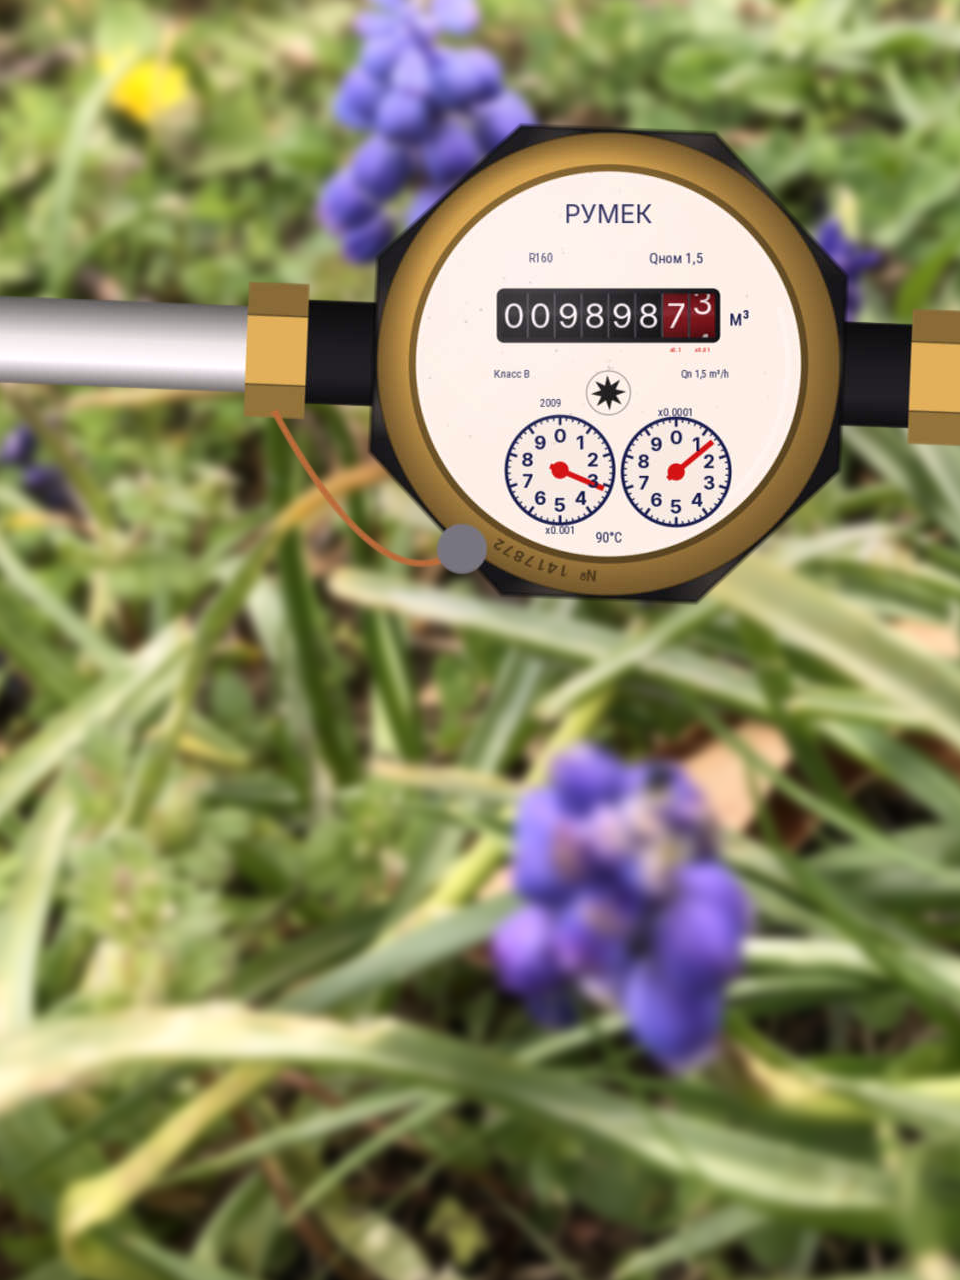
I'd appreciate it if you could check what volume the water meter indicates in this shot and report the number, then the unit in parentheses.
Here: 9898.7331 (m³)
